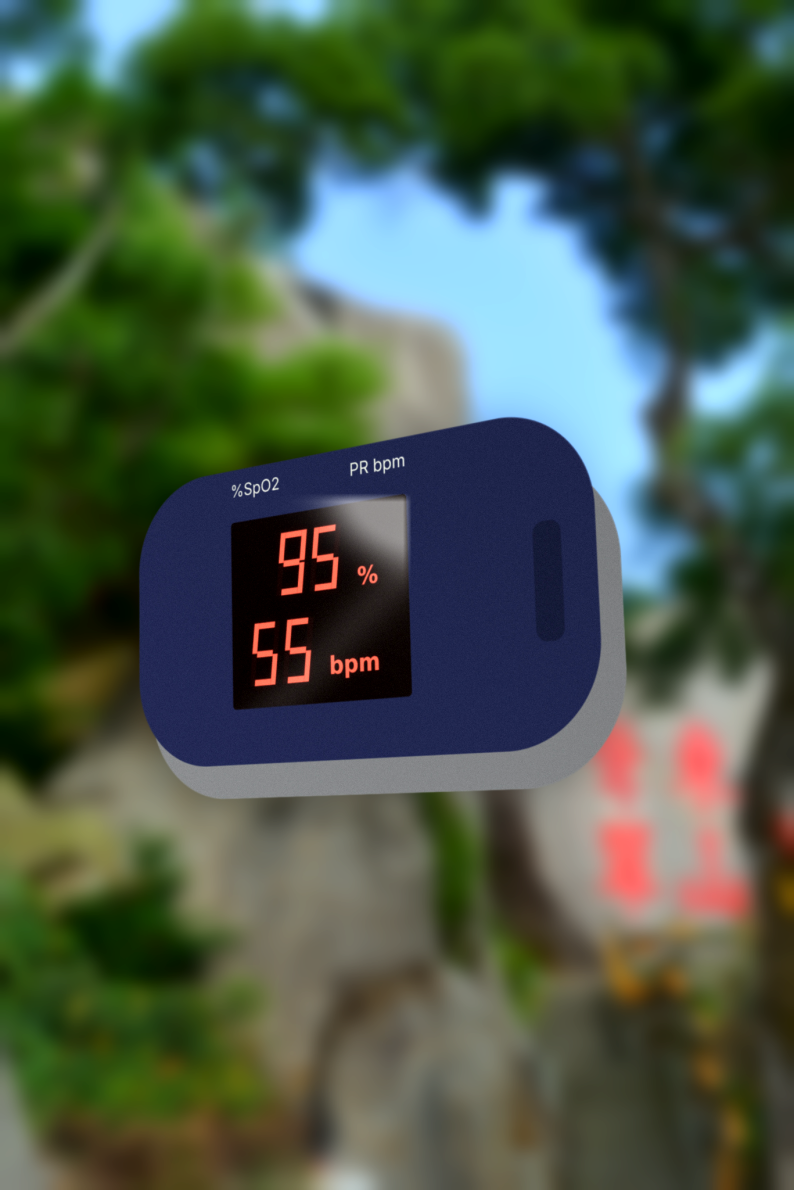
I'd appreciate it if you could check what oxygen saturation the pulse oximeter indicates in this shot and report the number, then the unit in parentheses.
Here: 95 (%)
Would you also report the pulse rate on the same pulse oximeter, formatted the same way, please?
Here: 55 (bpm)
